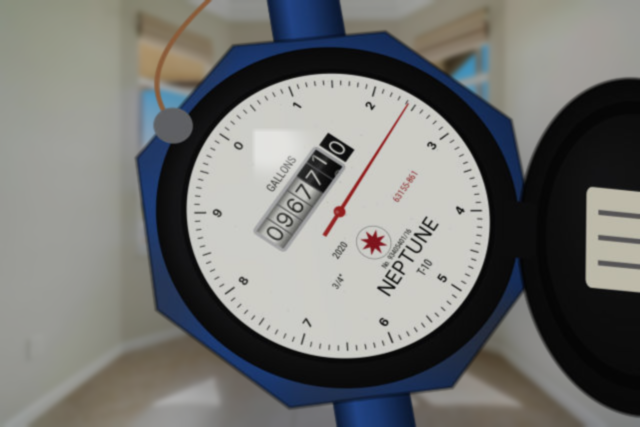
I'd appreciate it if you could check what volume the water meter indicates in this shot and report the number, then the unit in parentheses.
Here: 967712.4 (gal)
